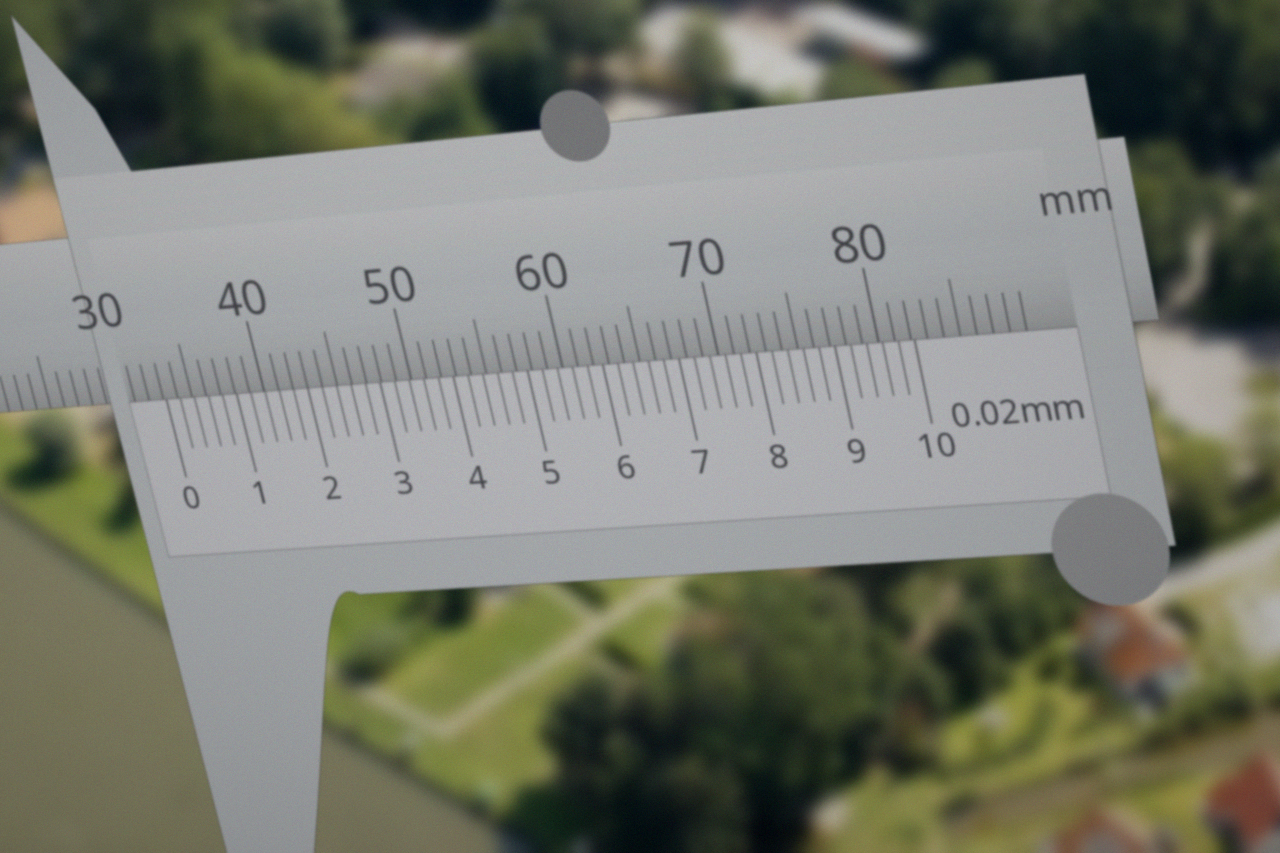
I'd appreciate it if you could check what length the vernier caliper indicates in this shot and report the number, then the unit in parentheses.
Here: 33.2 (mm)
